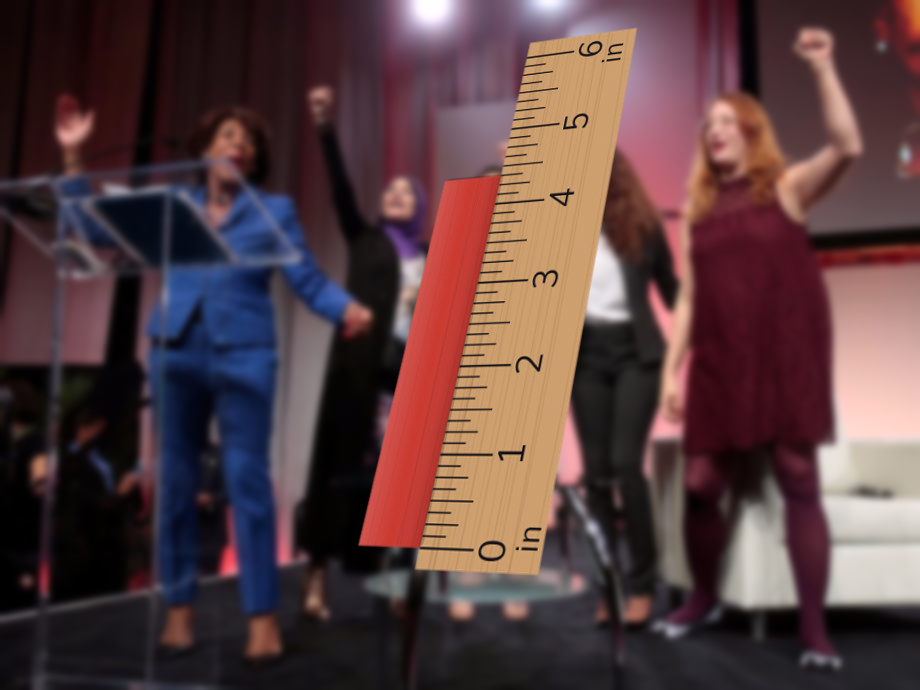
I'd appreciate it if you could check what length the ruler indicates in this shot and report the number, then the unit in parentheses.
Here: 4.375 (in)
